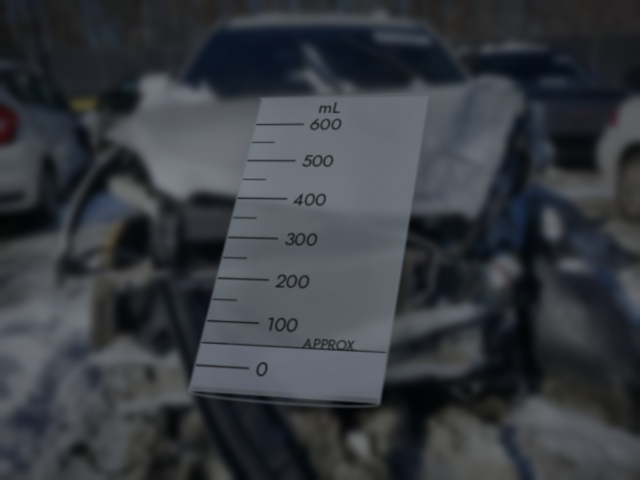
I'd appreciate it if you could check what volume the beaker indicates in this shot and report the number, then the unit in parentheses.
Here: 50 (mL)
